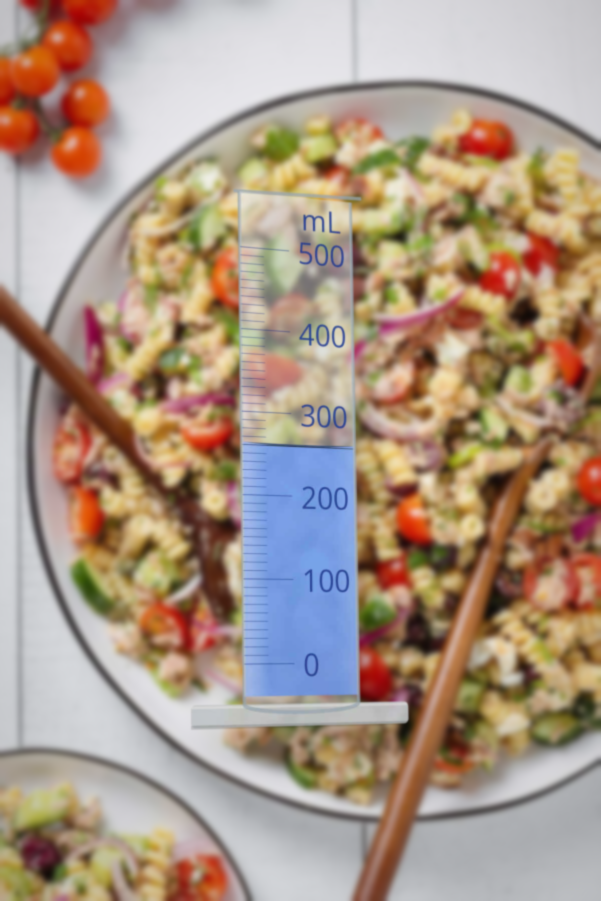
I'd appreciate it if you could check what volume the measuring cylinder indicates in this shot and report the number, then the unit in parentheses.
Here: 260 (mL)
